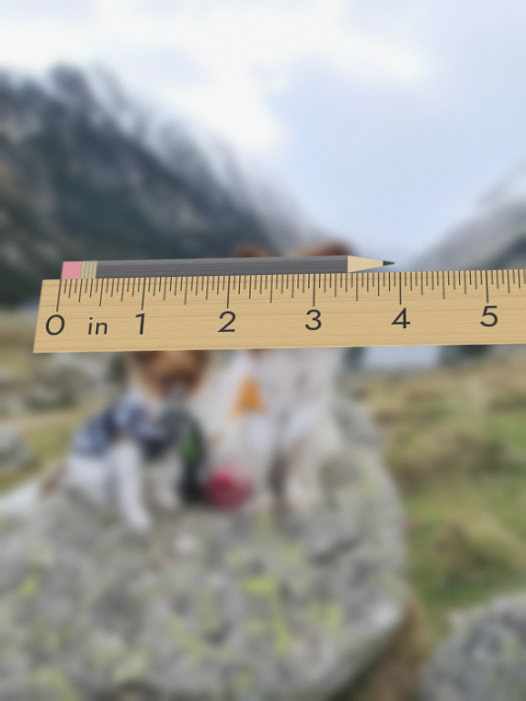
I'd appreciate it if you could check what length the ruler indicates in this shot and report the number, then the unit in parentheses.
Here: 3.9375 (in)
